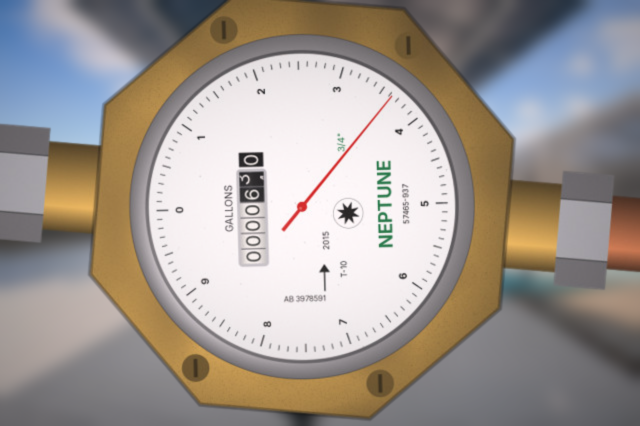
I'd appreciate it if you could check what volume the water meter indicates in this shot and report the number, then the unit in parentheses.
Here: 633.6 (gal)
